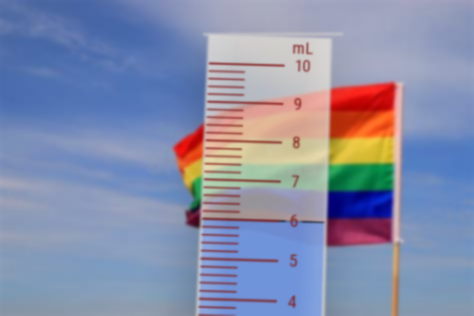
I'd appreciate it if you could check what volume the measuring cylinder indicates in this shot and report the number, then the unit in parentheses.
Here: 6 (mL)
